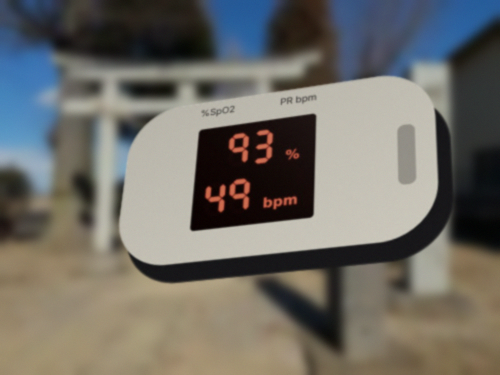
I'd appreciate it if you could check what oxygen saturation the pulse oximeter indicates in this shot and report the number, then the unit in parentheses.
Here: 93 (%)
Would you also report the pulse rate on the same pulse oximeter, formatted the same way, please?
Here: 49 (bpm)
